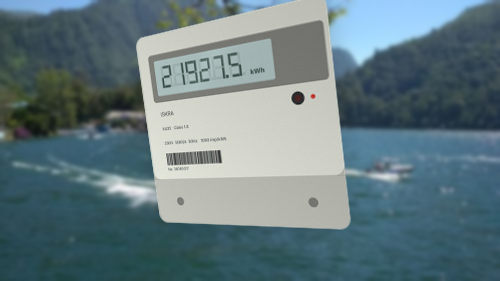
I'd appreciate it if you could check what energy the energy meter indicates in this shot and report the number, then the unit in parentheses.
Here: 21927.5 (kWh)
